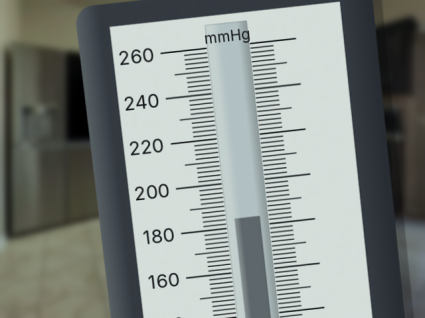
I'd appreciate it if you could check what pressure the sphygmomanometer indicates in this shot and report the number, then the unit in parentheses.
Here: 184 (mmHg)
